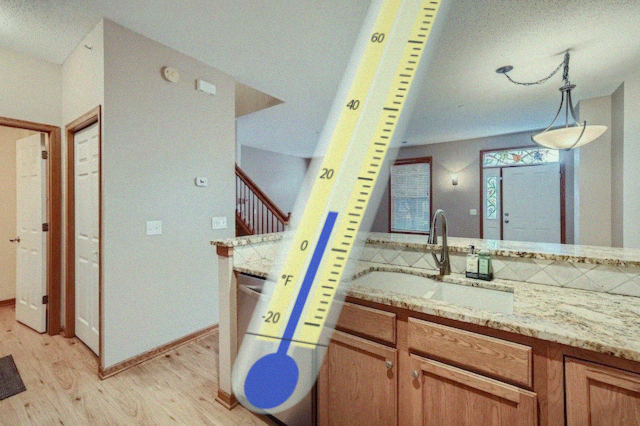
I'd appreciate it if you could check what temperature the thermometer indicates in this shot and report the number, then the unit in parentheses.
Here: 10 (°F)
